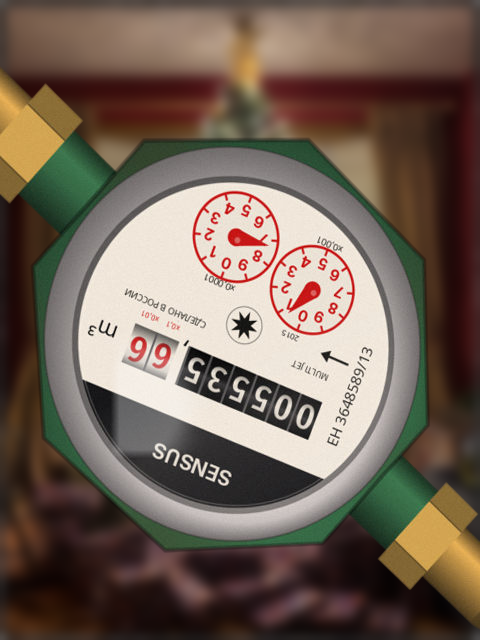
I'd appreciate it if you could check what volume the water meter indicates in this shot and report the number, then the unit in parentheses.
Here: 5535.6607 (m³)
